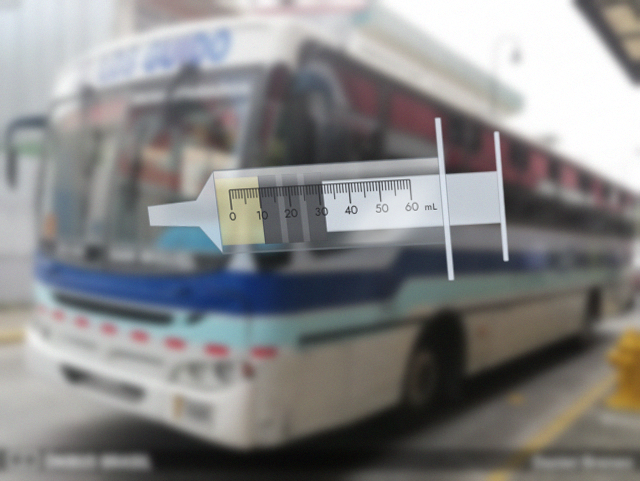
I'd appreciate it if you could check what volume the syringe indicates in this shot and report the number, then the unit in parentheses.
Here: 10 (mL)
